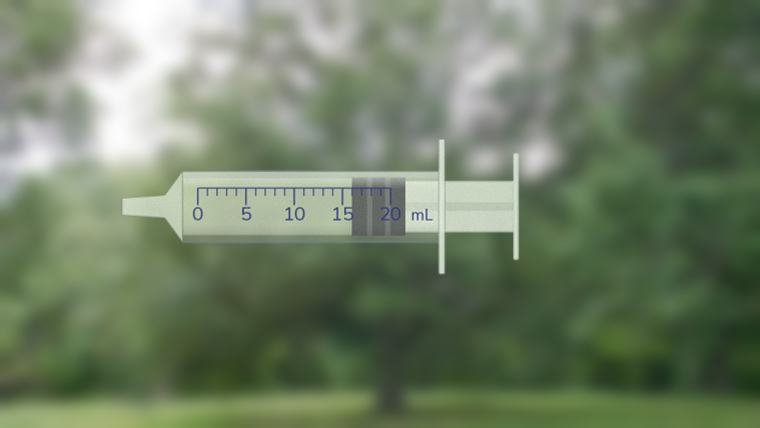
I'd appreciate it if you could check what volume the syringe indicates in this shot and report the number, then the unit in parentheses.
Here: 16 (mL)
